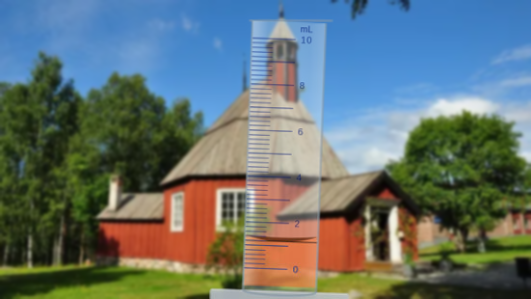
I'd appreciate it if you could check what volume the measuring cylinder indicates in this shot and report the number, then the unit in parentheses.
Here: 1.2 (mL)
